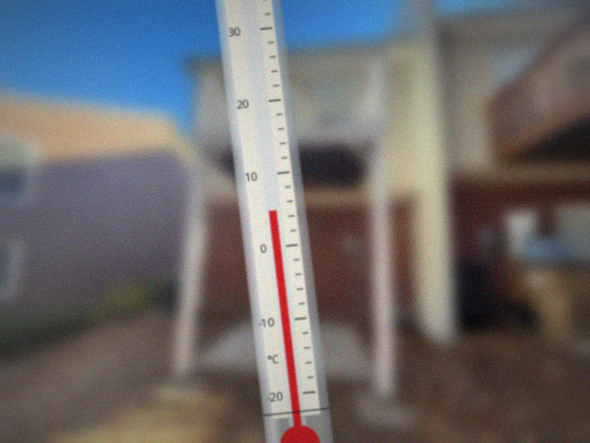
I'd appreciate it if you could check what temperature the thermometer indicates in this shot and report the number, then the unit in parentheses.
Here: 5 (°C)
